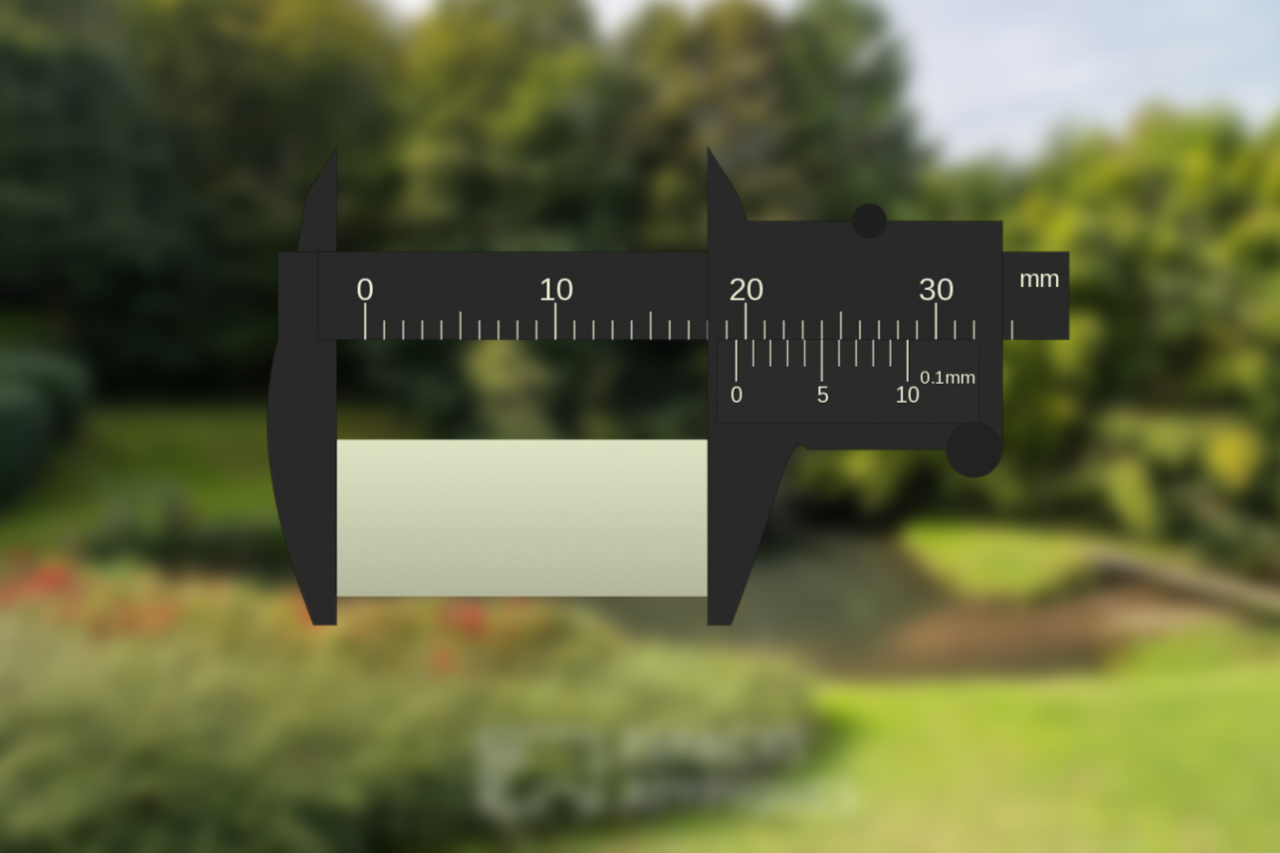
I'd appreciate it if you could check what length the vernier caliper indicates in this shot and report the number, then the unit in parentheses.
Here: 19.5 (mm)
